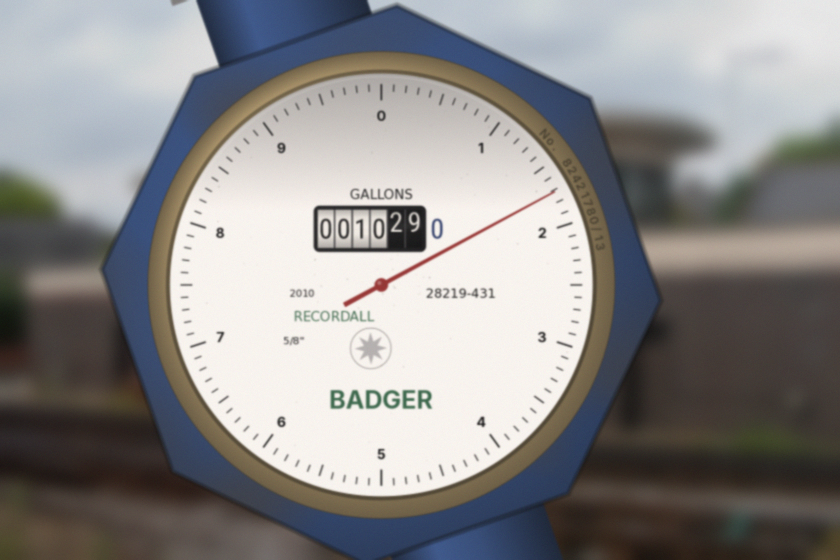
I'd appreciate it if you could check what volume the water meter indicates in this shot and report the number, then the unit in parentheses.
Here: 10291.7 (gal)
